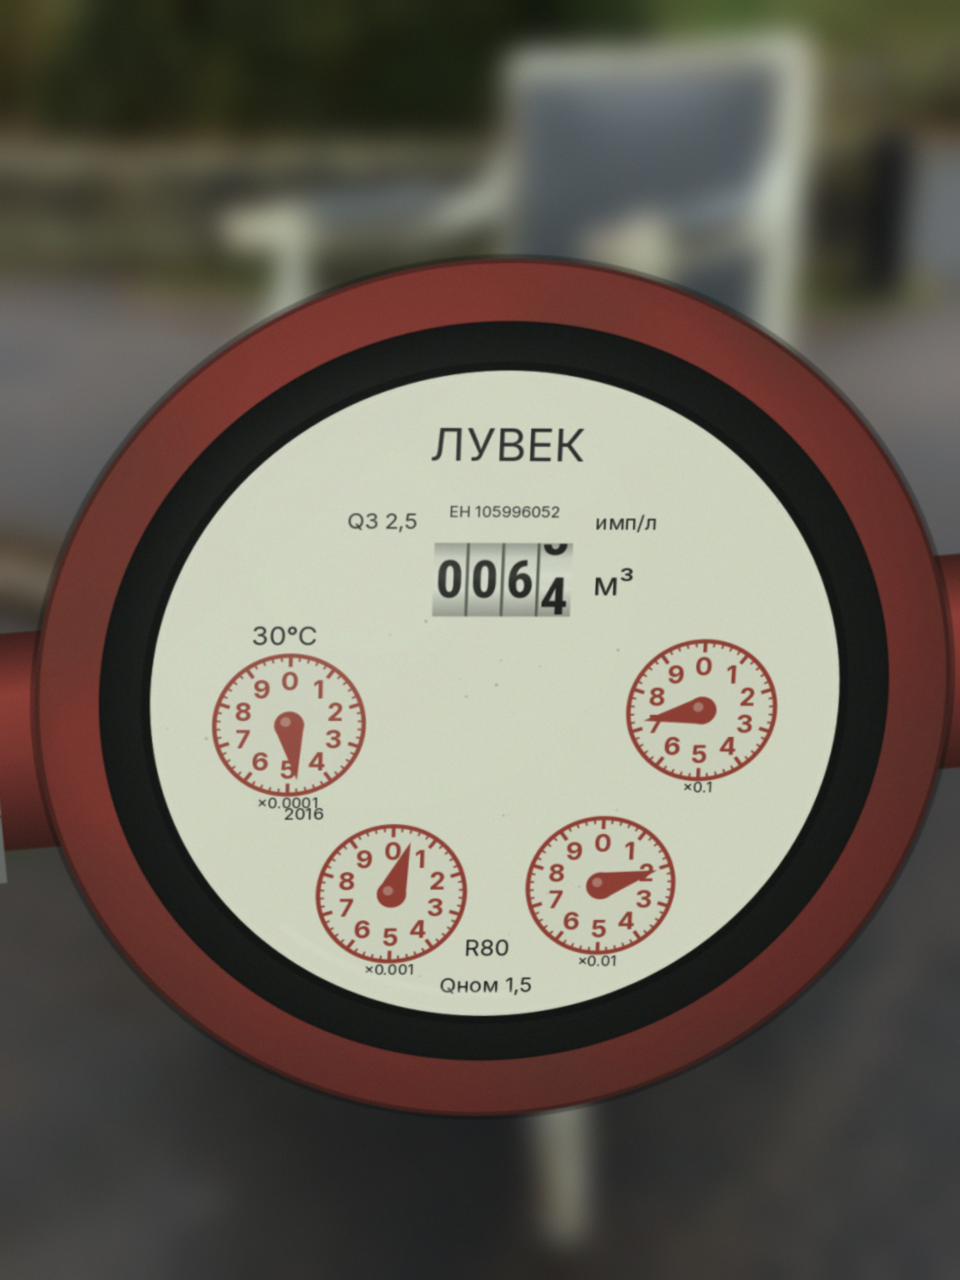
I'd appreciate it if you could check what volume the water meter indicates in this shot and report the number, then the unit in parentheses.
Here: 63.7204 (m³)
